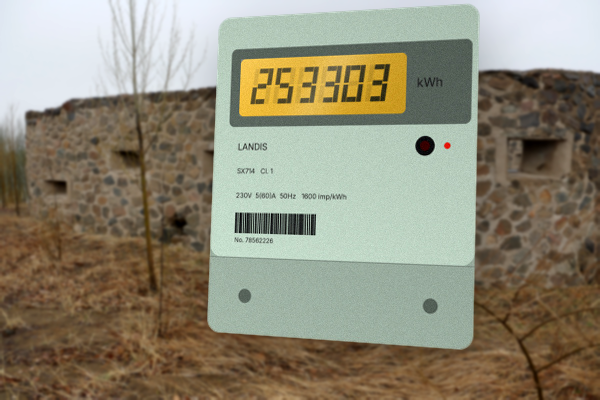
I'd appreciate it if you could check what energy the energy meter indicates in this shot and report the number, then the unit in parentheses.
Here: 253303 (kWh)
